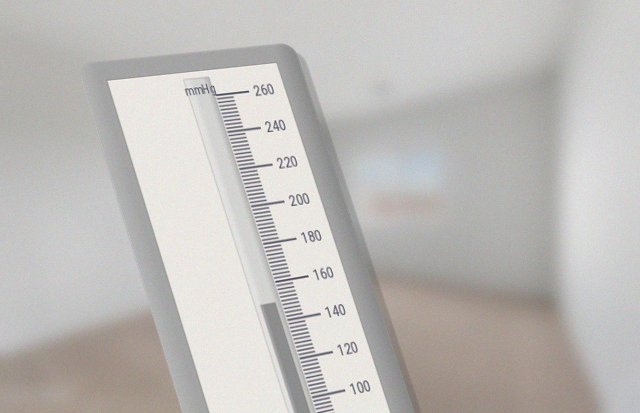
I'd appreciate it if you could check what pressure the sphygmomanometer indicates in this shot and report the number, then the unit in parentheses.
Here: 150 (mmHg)
